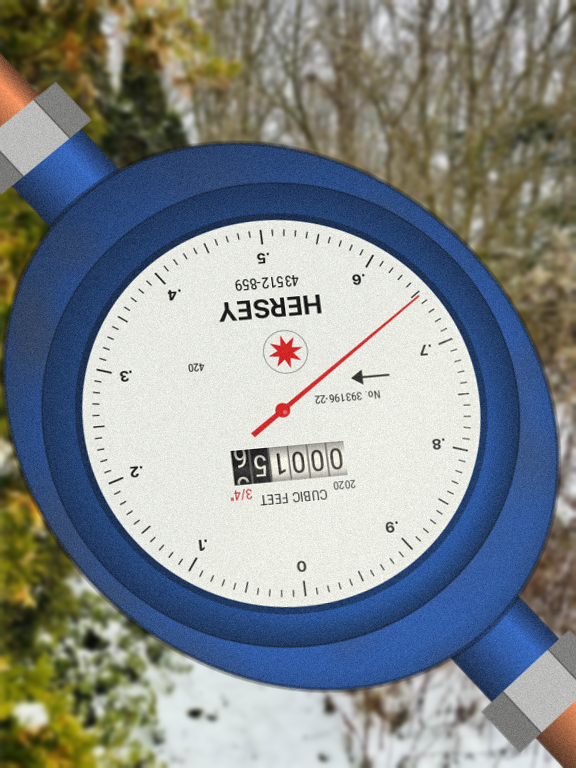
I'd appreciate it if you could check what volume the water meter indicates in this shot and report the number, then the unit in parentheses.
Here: 155.65 (ft³)
